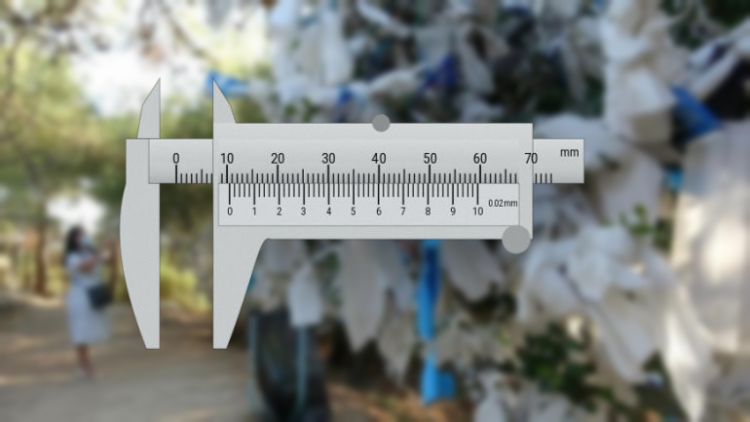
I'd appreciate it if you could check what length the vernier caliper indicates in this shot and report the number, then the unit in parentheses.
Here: 10.5 (mm)
